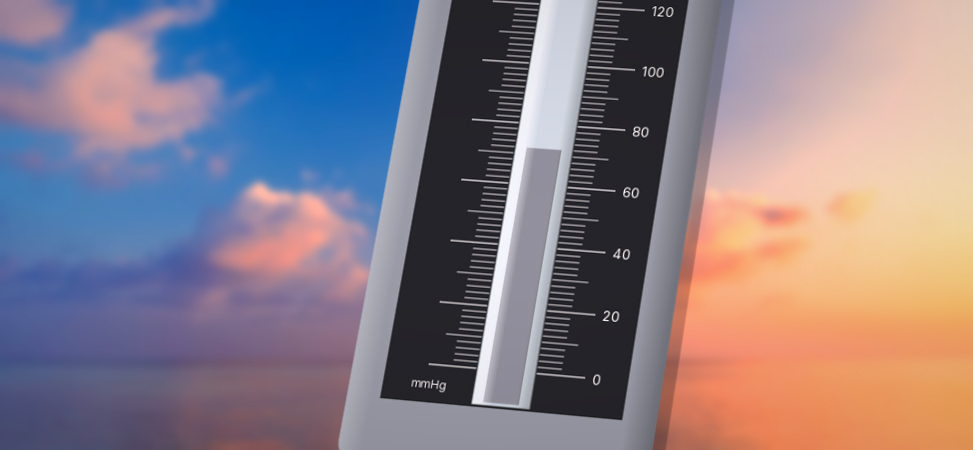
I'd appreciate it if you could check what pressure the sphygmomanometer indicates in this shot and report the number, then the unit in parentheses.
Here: 72 (mmHg)
